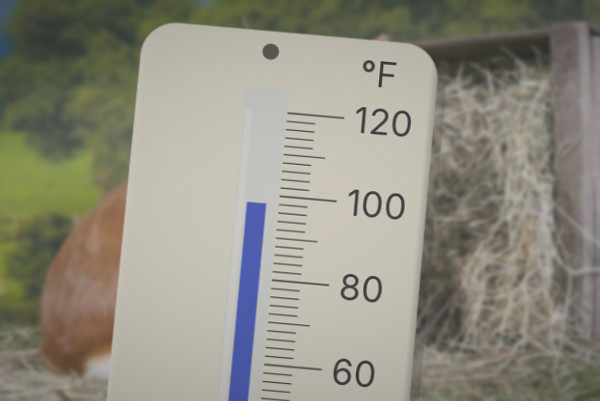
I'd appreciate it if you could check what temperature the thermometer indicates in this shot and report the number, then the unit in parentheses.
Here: 98 (°F)
